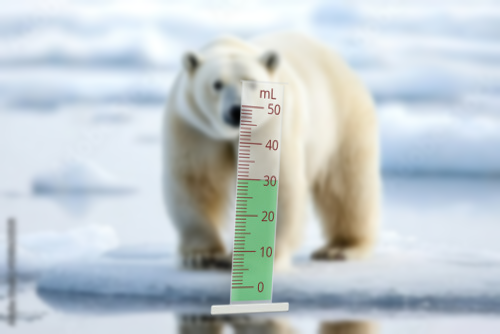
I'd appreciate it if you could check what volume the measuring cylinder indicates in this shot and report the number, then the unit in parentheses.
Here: 30 (mL)
